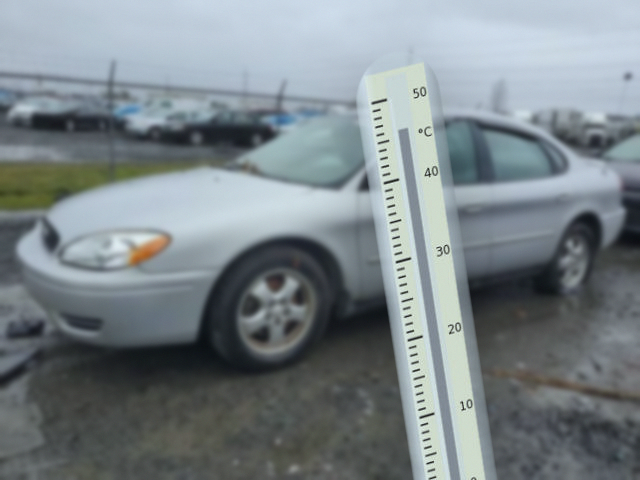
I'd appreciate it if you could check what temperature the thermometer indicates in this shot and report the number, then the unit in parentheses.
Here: 46 (°C)
